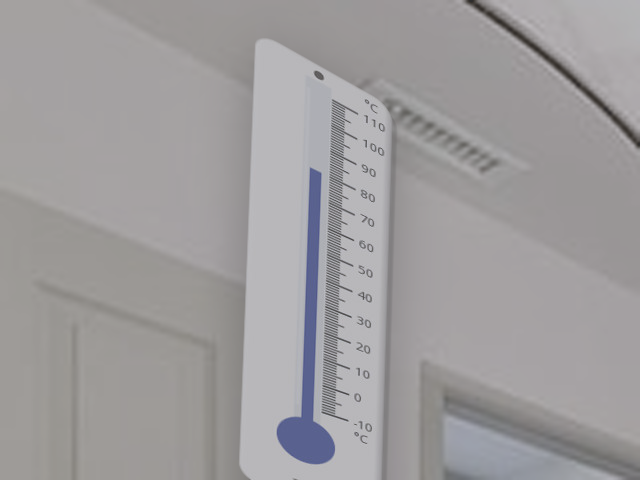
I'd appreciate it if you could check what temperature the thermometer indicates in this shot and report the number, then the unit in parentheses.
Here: 80 (°C)
